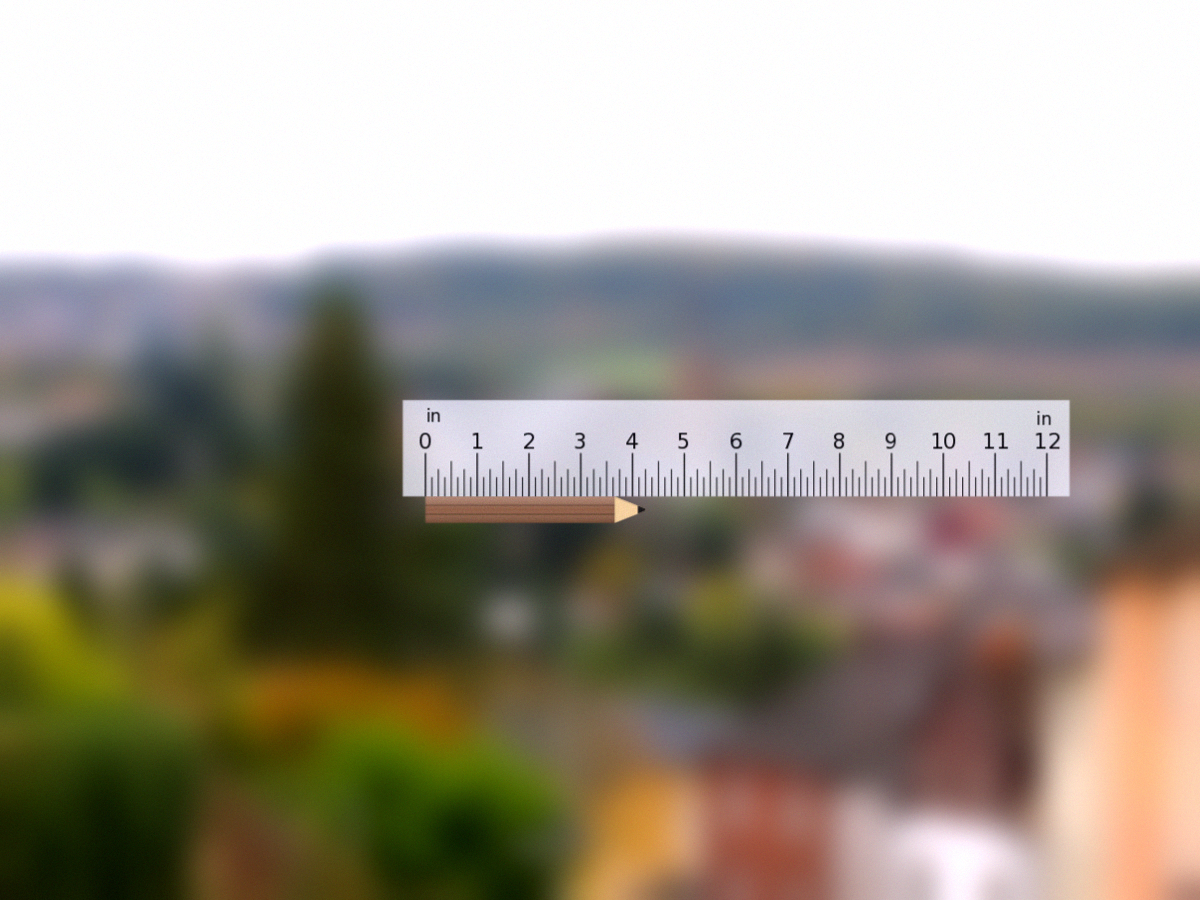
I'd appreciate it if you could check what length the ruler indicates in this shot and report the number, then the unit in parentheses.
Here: 4.25 (in)
